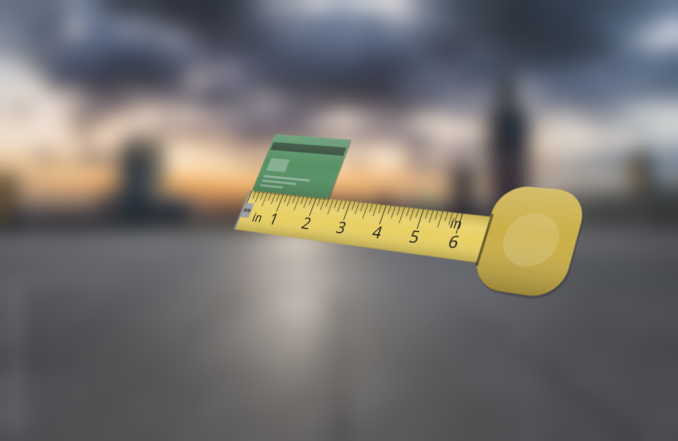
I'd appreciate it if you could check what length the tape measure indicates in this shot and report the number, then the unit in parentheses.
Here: 2.375 (in)
